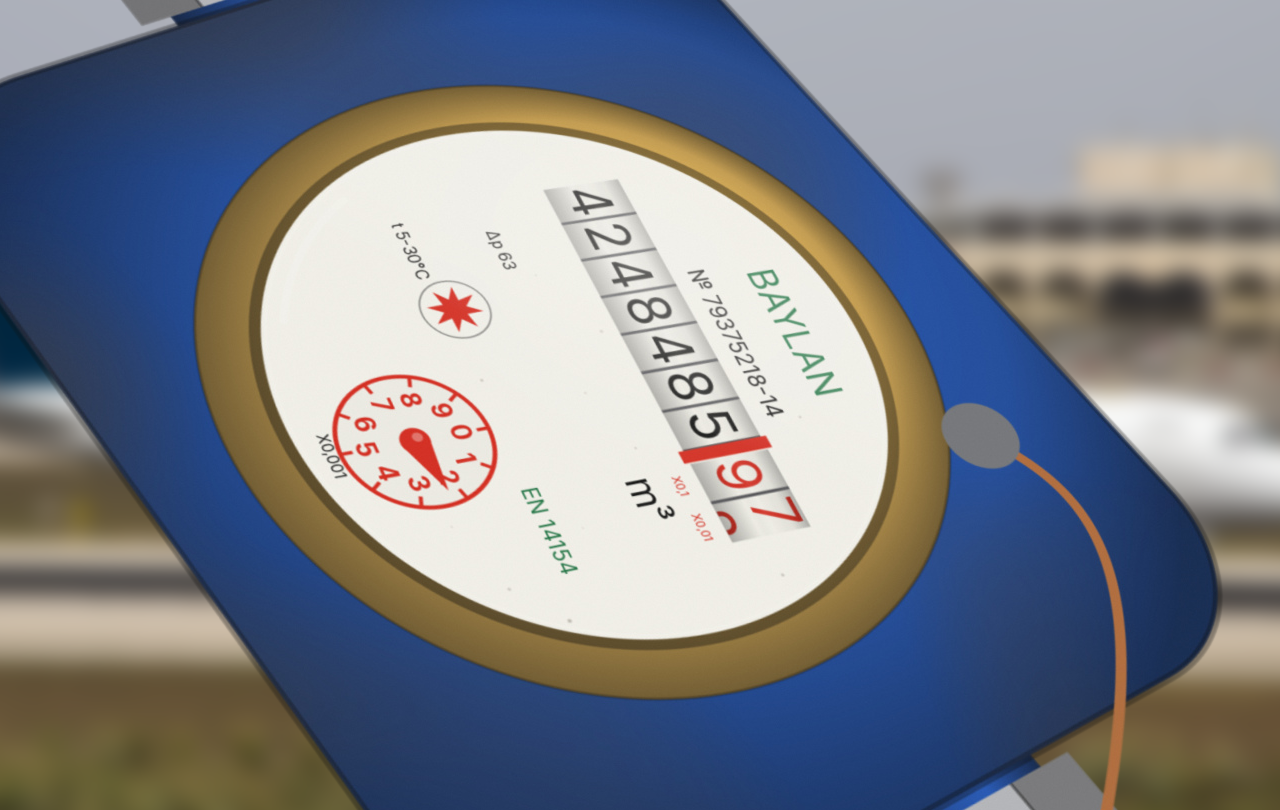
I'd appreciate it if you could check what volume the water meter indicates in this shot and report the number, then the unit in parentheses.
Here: 4248485.972 (m³)
